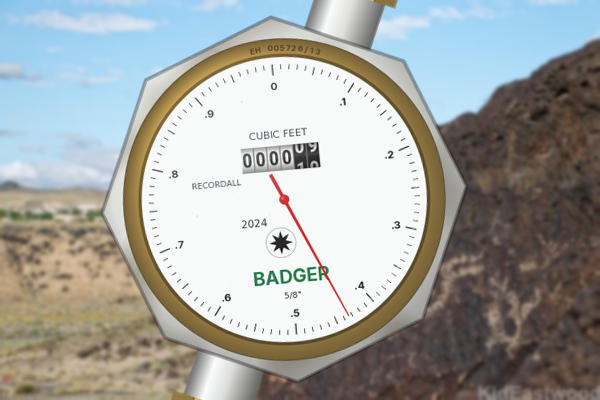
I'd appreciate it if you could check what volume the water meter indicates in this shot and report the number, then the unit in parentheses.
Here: 9.43 (ft³)
